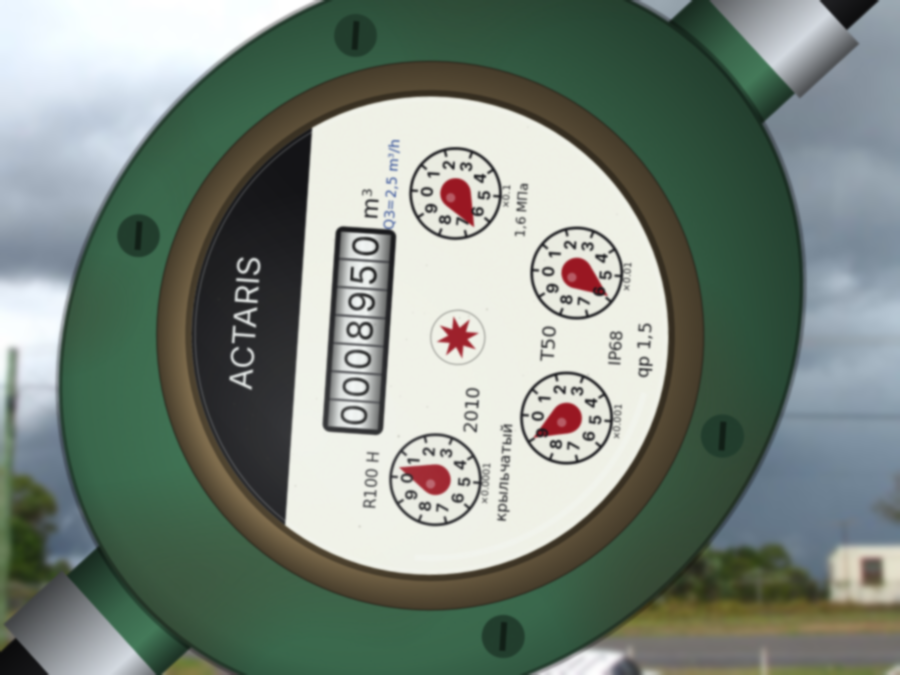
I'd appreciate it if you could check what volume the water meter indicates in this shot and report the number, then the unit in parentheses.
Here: 8950.6590 (m³)
